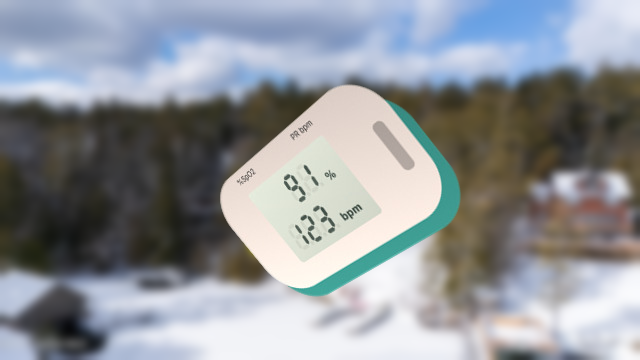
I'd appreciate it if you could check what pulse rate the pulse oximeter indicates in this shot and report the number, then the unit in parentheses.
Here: 123 (bpm)
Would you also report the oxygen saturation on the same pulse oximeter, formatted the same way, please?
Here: 91 (%)
